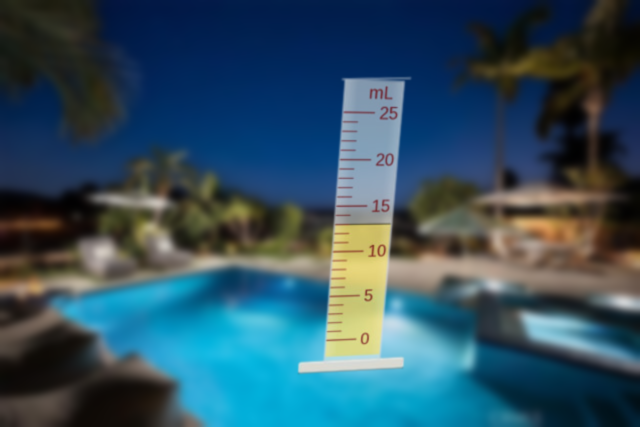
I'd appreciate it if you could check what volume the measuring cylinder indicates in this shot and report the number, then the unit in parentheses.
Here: 13 (mL)
